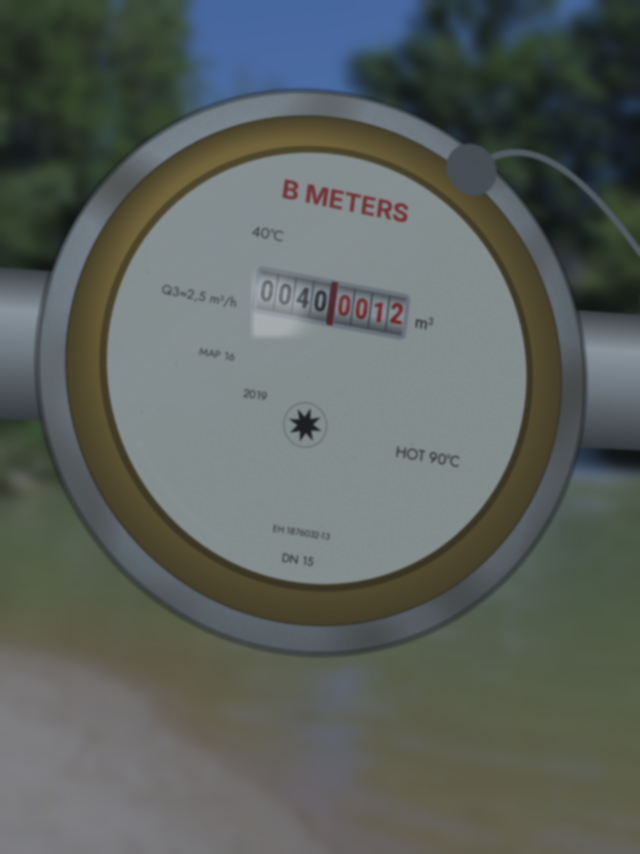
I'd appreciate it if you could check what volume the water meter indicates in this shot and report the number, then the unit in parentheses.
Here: 40.0012 (m³)
